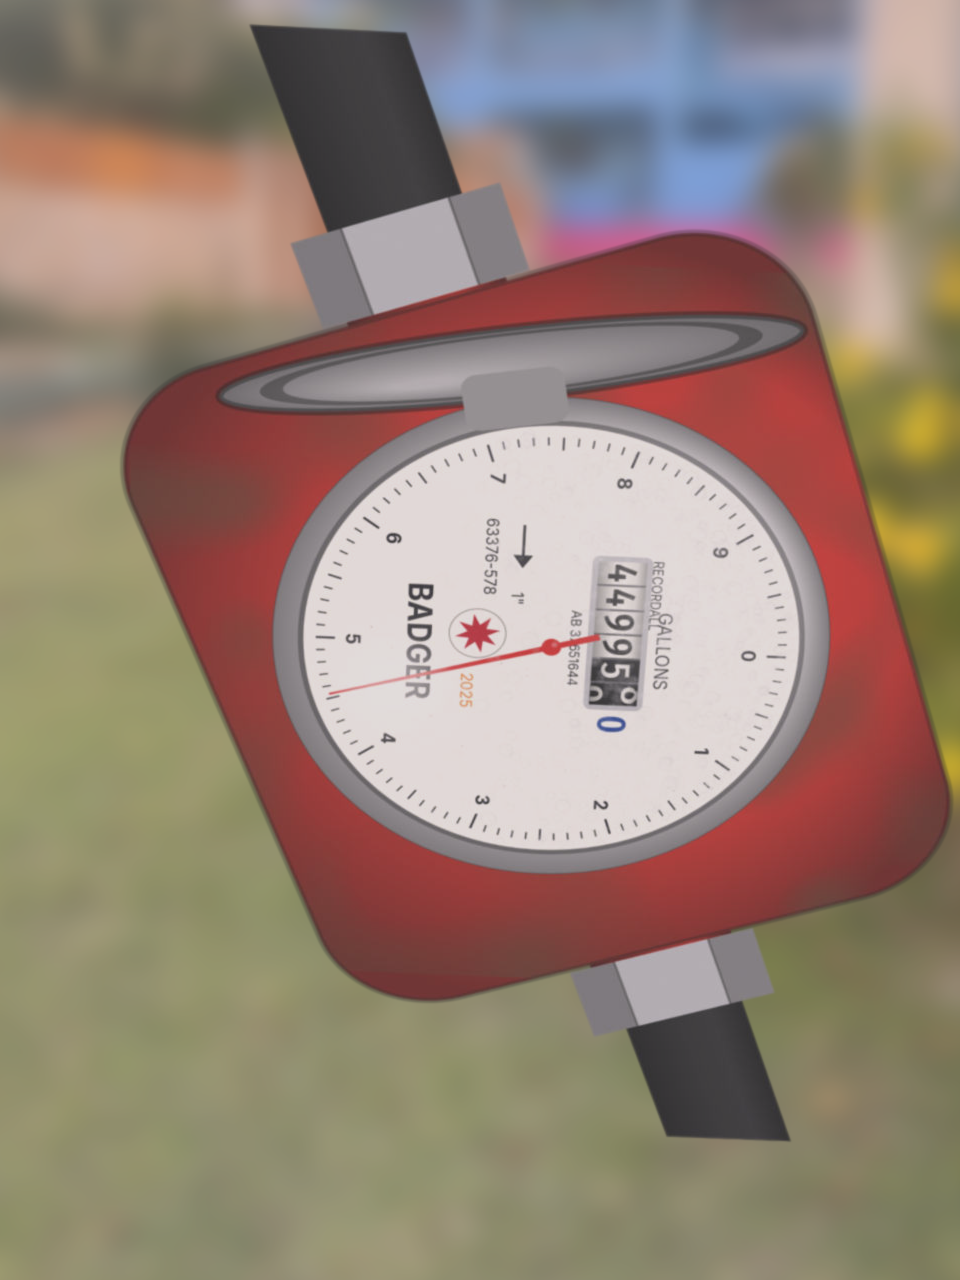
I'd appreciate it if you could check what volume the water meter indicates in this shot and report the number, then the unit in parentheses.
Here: 4499584.5 (gal)
